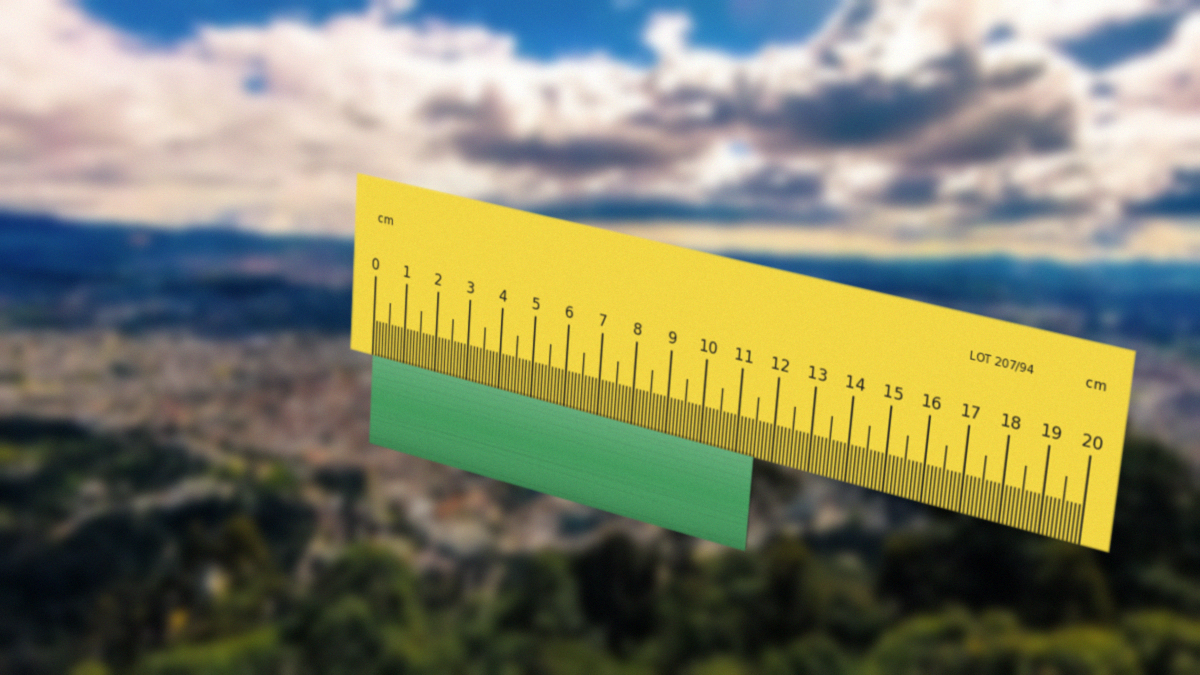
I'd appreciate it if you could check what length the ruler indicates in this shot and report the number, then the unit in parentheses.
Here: 11.5 (cm)
